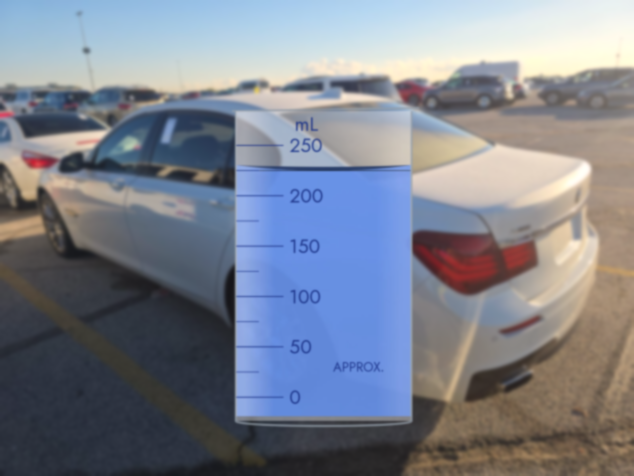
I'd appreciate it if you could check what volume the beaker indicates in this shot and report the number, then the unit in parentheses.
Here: 225 (mL)
